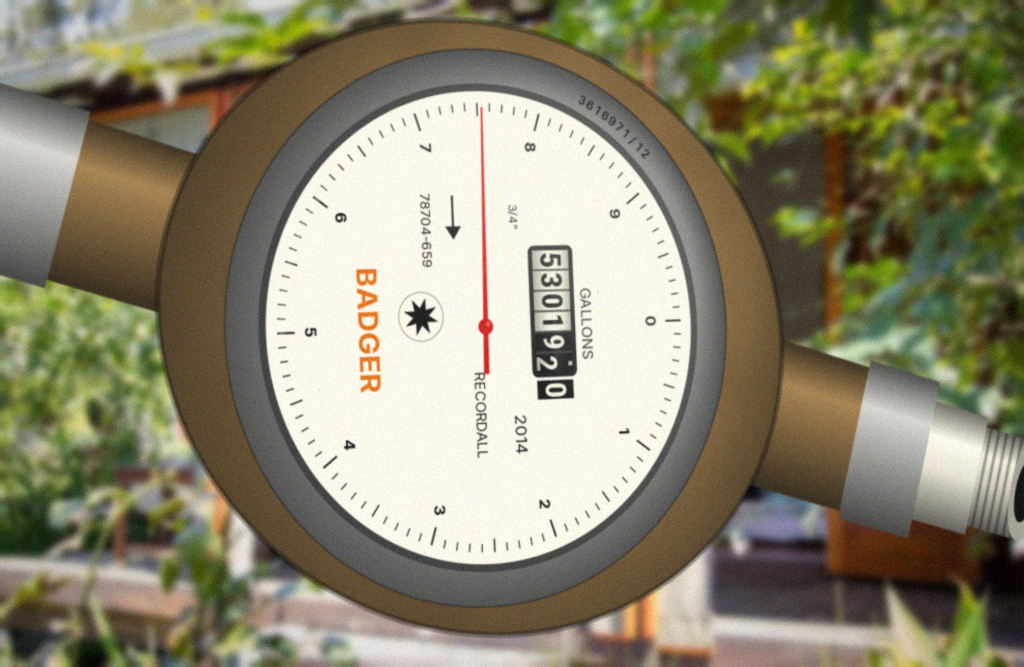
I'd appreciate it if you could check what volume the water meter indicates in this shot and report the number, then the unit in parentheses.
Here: 5301917.5 (gal)
